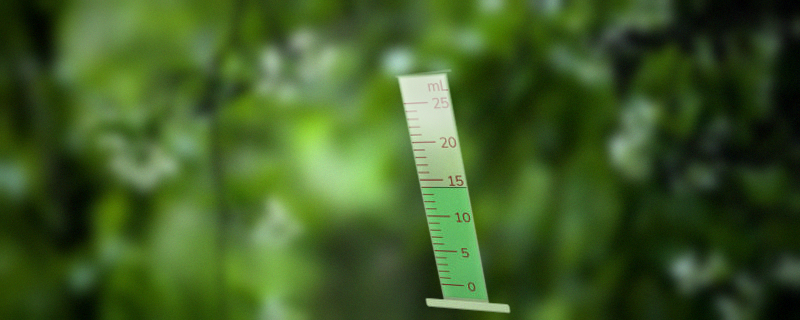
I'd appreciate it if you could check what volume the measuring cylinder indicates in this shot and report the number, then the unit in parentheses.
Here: 14 (mL)
